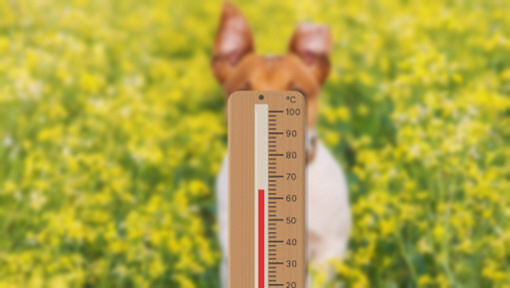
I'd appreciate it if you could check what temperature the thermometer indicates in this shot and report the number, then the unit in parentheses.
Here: 64 (°C)
